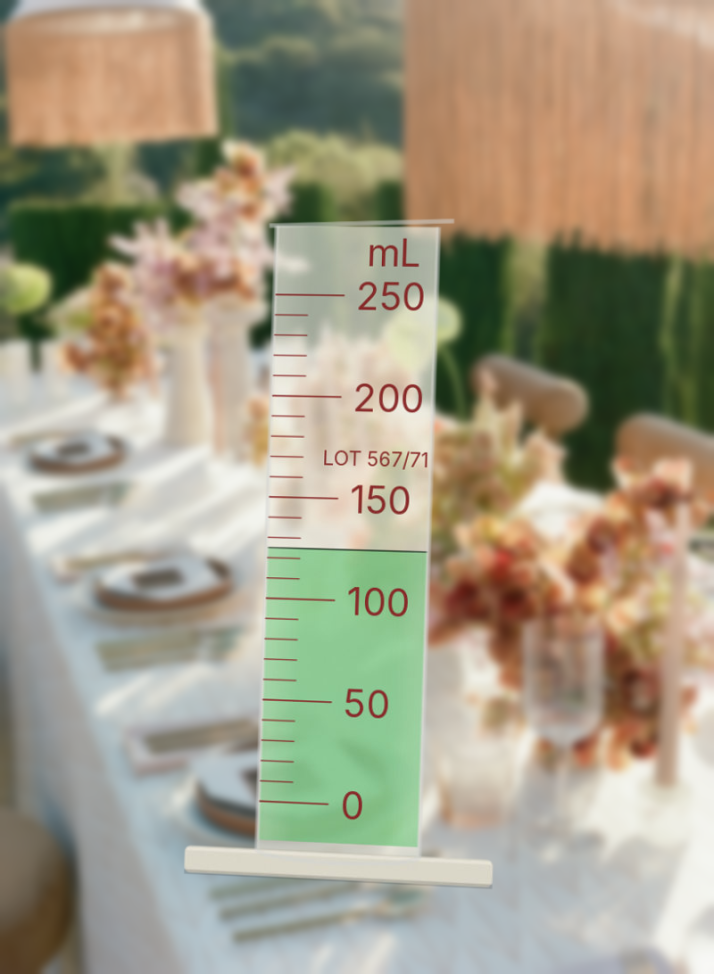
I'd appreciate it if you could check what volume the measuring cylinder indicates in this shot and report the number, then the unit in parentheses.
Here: 125 (mL)
